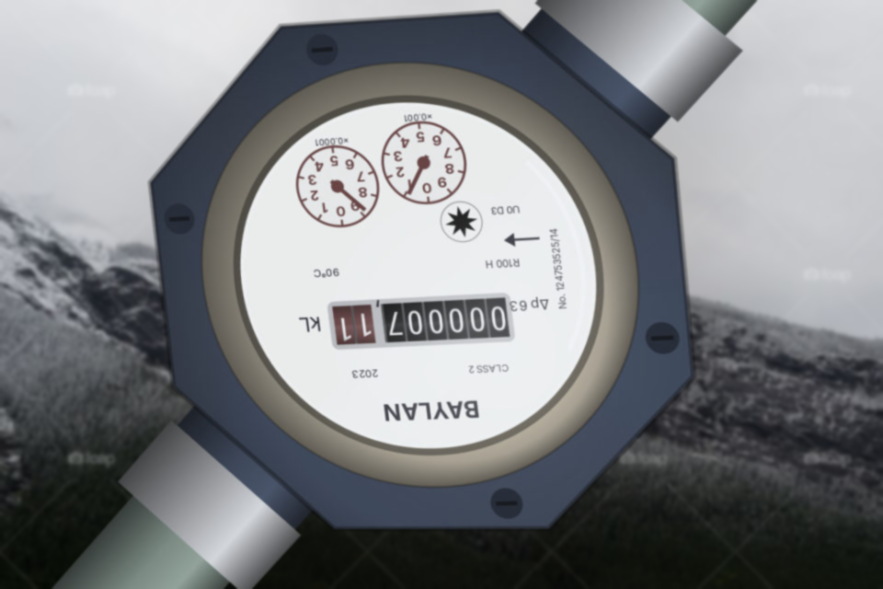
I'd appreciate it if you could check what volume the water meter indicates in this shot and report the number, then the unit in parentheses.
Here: 7.1108 (kL)
